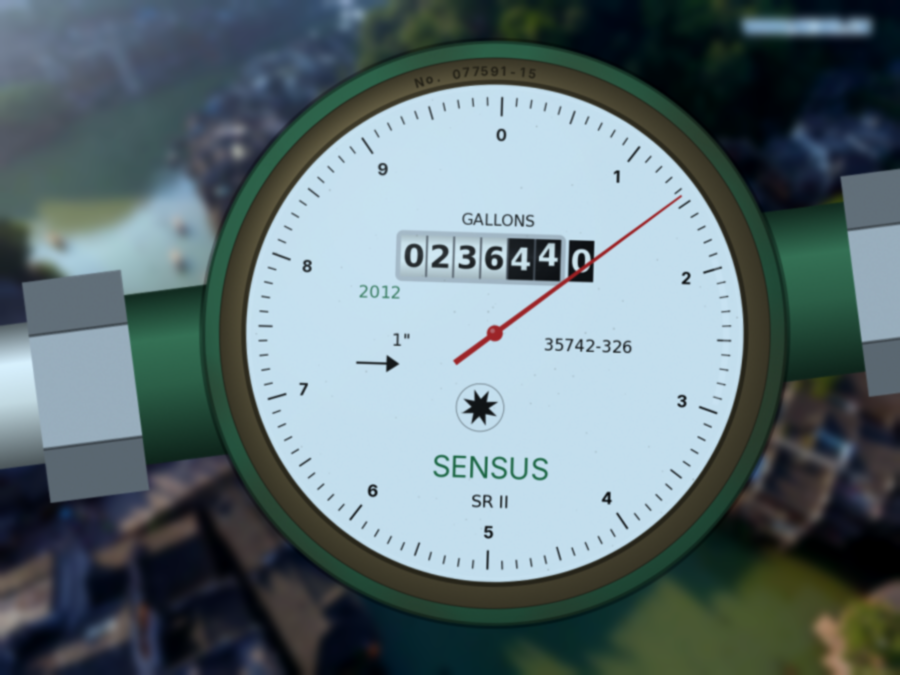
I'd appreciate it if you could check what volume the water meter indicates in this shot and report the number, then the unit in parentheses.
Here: 236441.4 (gal)
